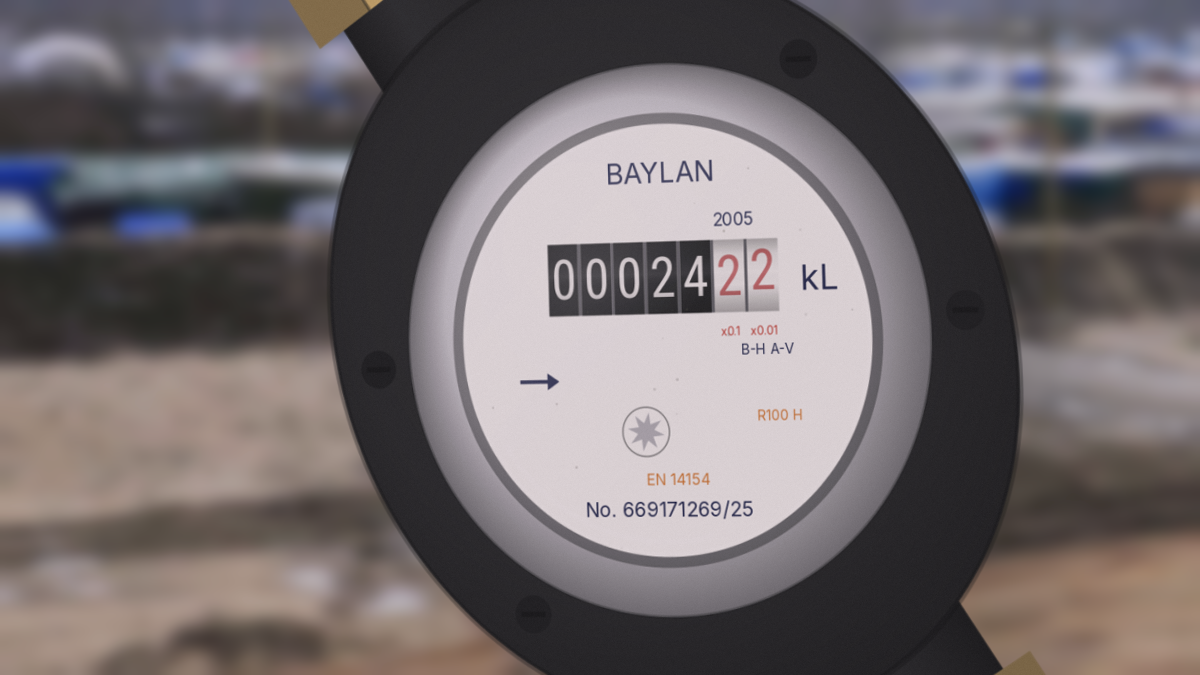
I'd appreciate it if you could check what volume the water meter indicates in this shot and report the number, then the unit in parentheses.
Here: 24.22 (kL)
